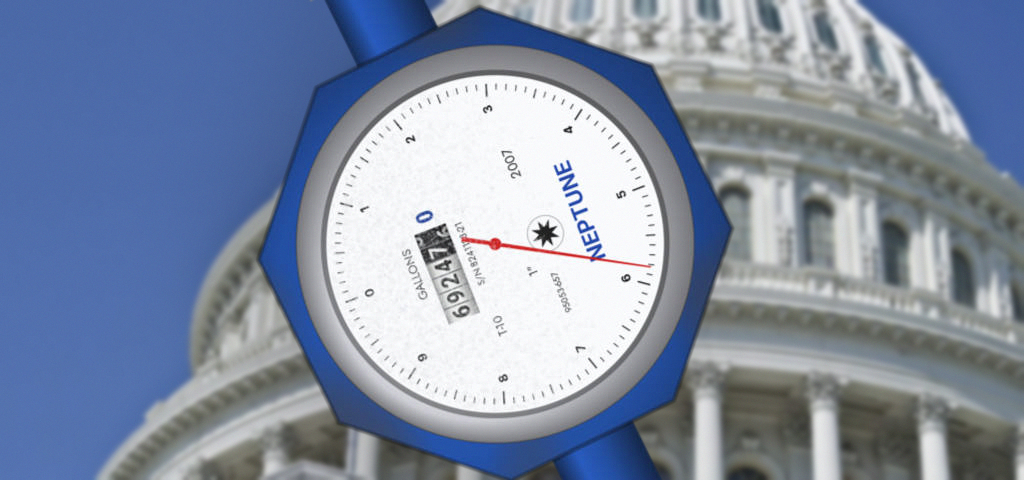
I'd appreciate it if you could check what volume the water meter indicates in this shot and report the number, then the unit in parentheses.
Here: 6924755.8 (gal)
